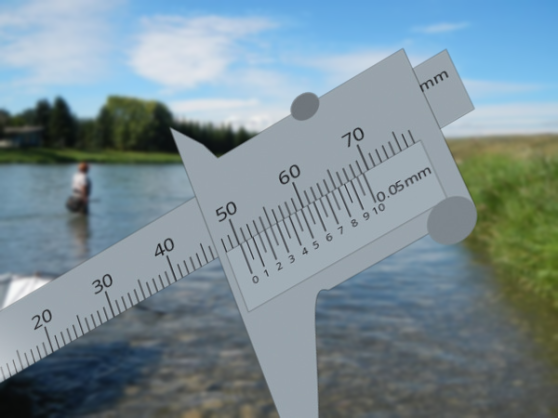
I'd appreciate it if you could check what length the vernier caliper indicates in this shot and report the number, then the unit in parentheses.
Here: 50.2 (mm)
